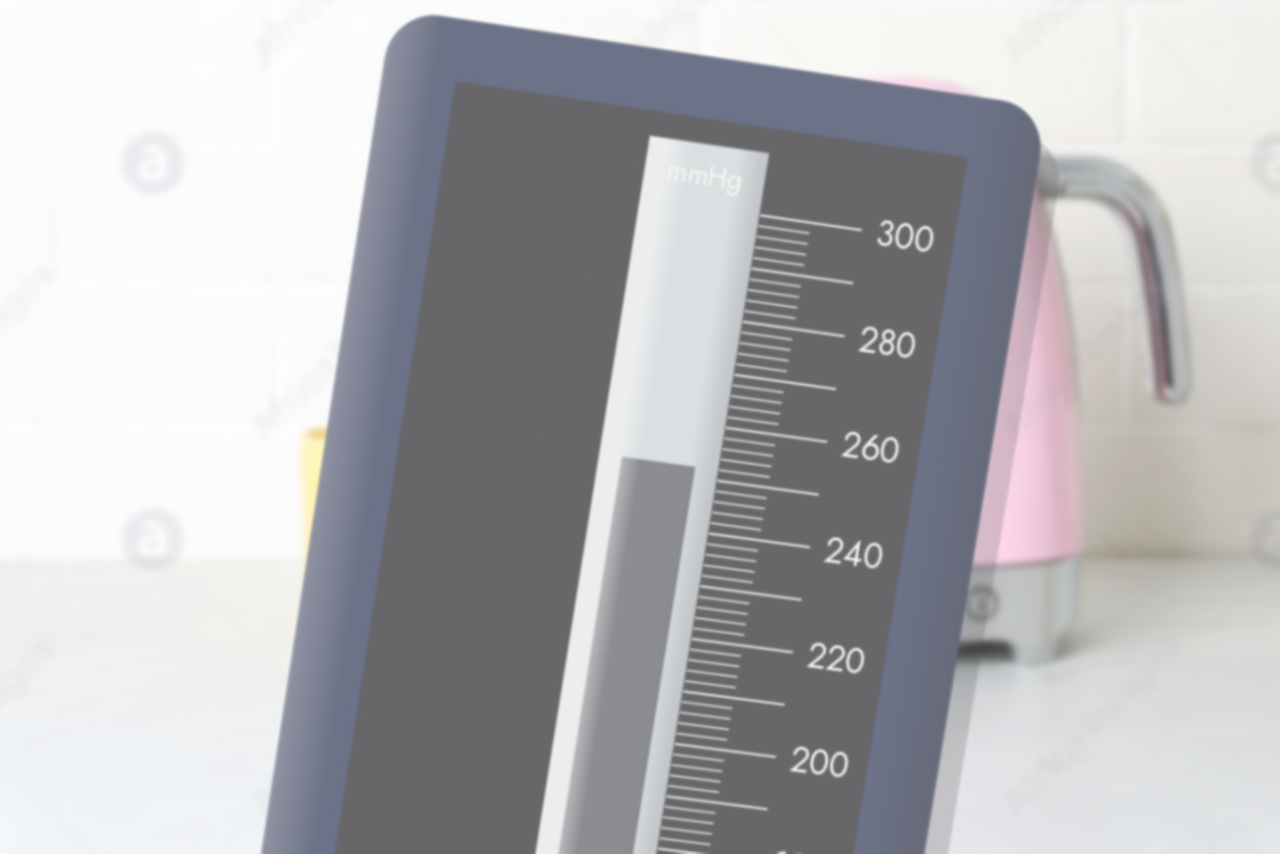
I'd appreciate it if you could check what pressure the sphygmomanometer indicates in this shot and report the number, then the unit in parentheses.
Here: 252 (mmHg)
